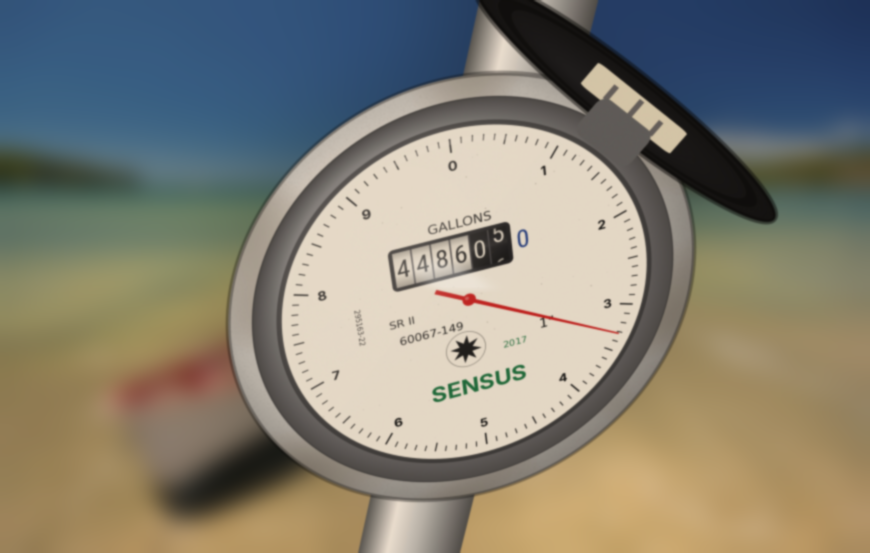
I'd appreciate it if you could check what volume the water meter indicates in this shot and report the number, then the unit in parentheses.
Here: 4486053.3 (gal)
